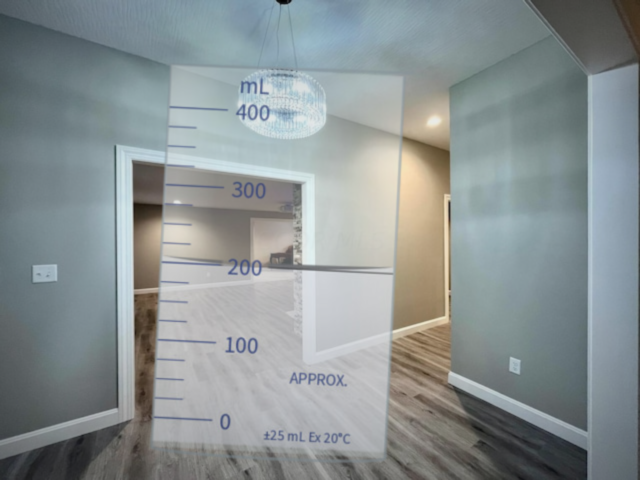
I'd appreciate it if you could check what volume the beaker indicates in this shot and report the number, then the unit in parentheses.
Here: 200 (mL)
